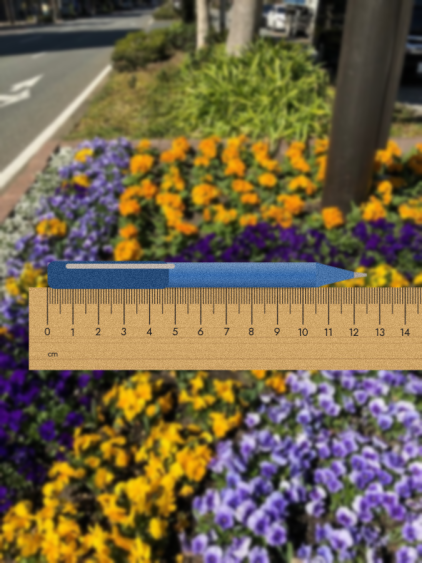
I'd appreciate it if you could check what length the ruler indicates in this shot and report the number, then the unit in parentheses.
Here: 12.5 (cm)
